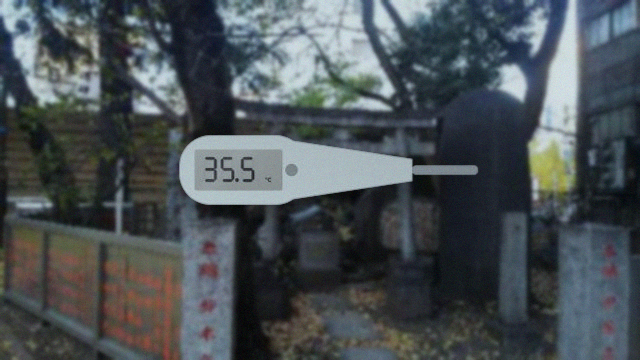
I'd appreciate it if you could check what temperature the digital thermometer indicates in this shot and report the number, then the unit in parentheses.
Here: 35.5 (°C)
